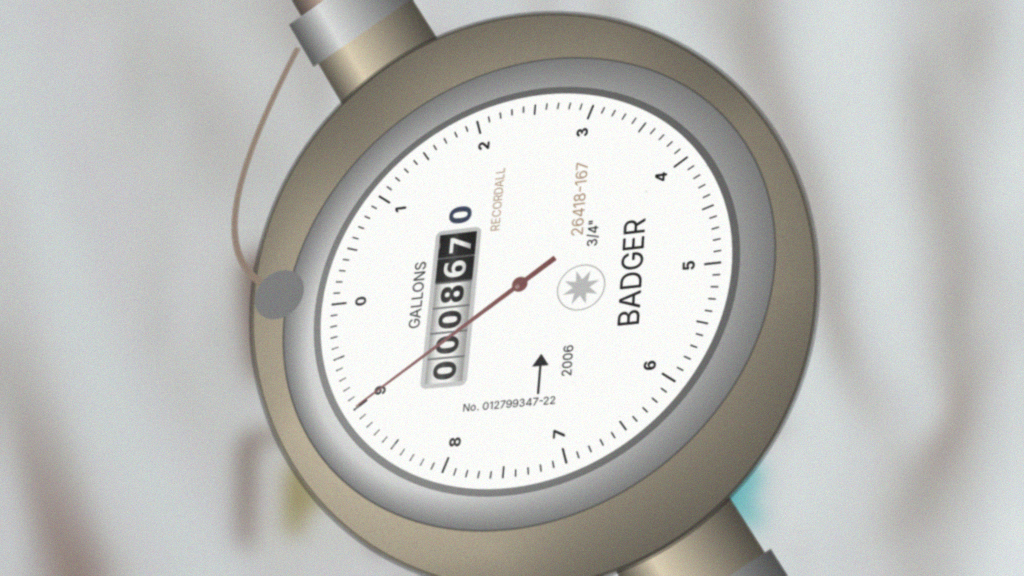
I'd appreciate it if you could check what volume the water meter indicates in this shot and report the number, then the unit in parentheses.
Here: 8669.0 (gal)
